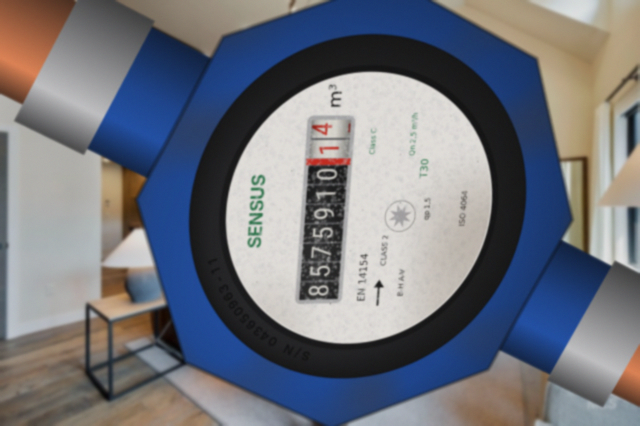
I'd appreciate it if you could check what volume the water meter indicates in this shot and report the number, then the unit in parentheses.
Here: 8575910.14 (m³)
